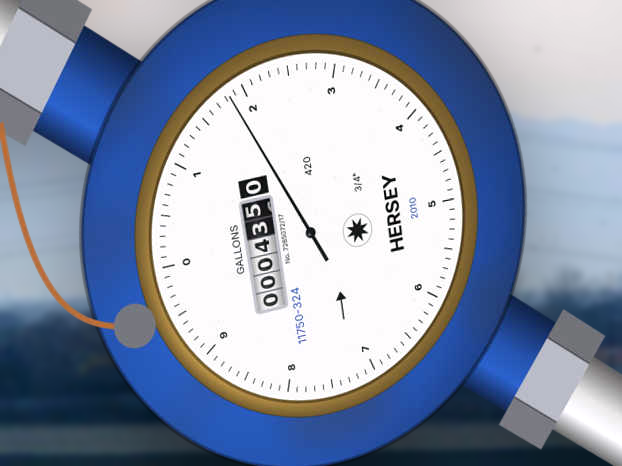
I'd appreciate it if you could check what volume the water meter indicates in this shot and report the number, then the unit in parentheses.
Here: 4351.8 (gal)
